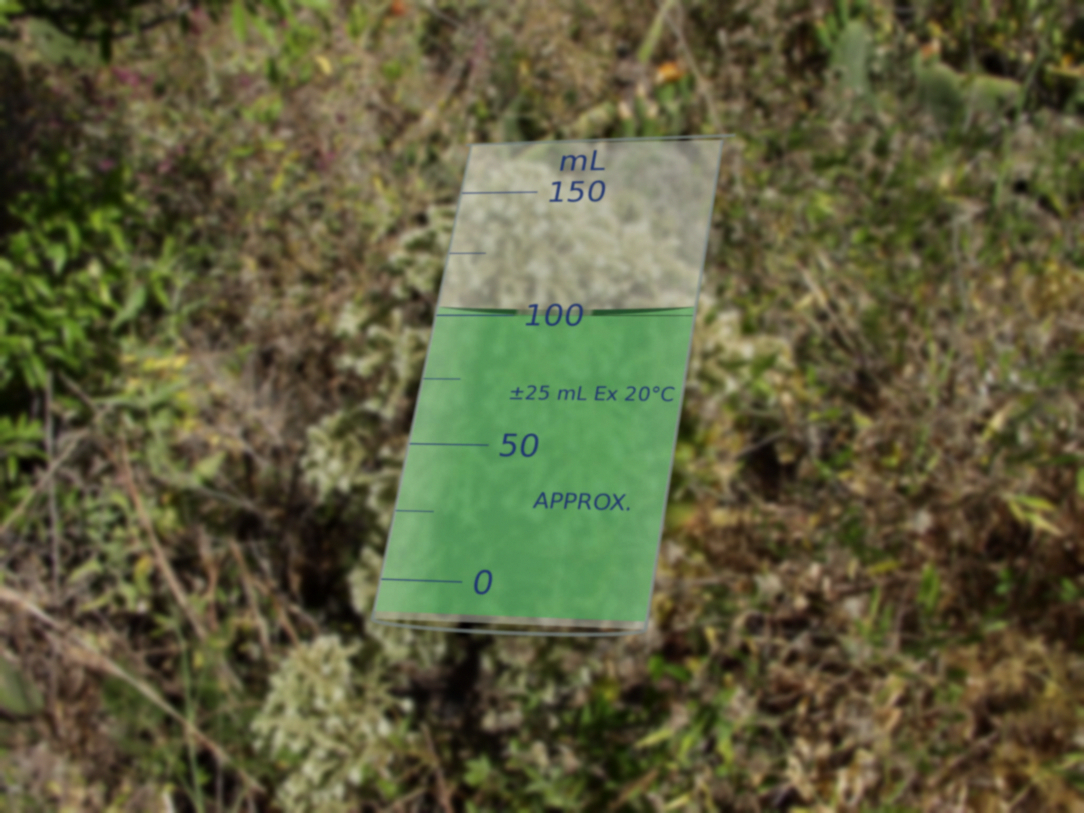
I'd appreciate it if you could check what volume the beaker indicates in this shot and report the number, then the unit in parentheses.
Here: 100 (mL)
